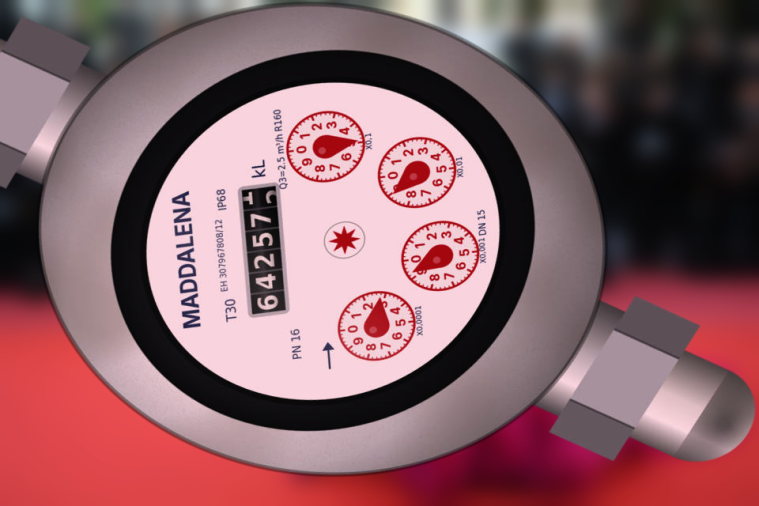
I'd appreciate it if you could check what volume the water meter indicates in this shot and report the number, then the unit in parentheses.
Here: 642571.4892 (kL)
